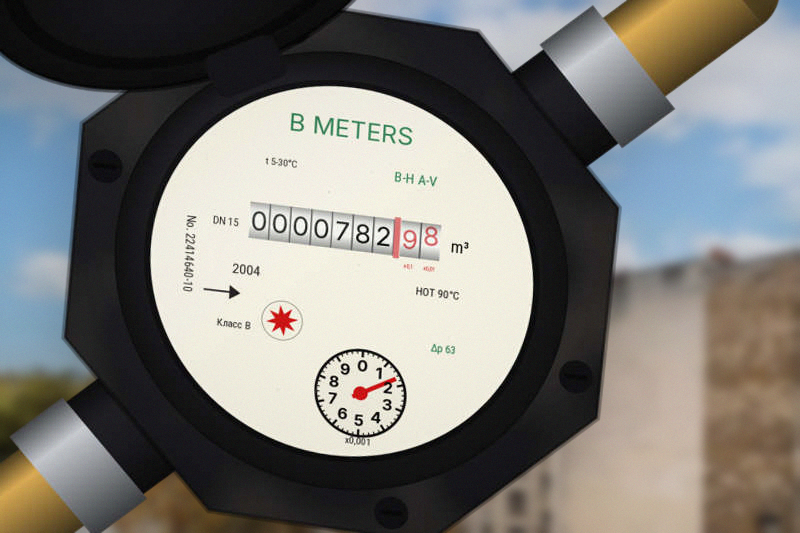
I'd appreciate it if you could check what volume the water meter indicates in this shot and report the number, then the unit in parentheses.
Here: 782.981 (m³)
